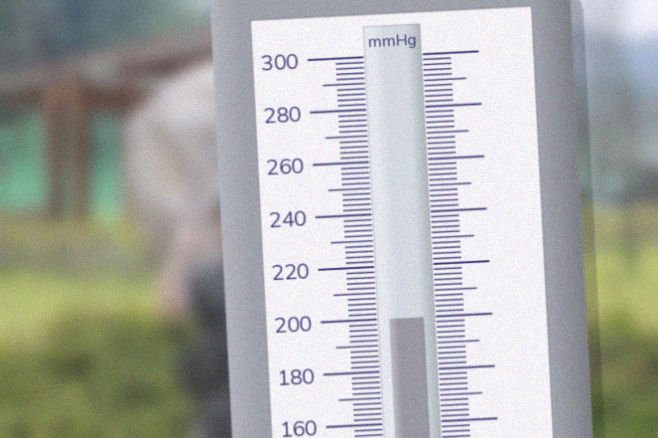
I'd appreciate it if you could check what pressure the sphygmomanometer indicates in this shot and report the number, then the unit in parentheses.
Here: 200 (mmHg)
